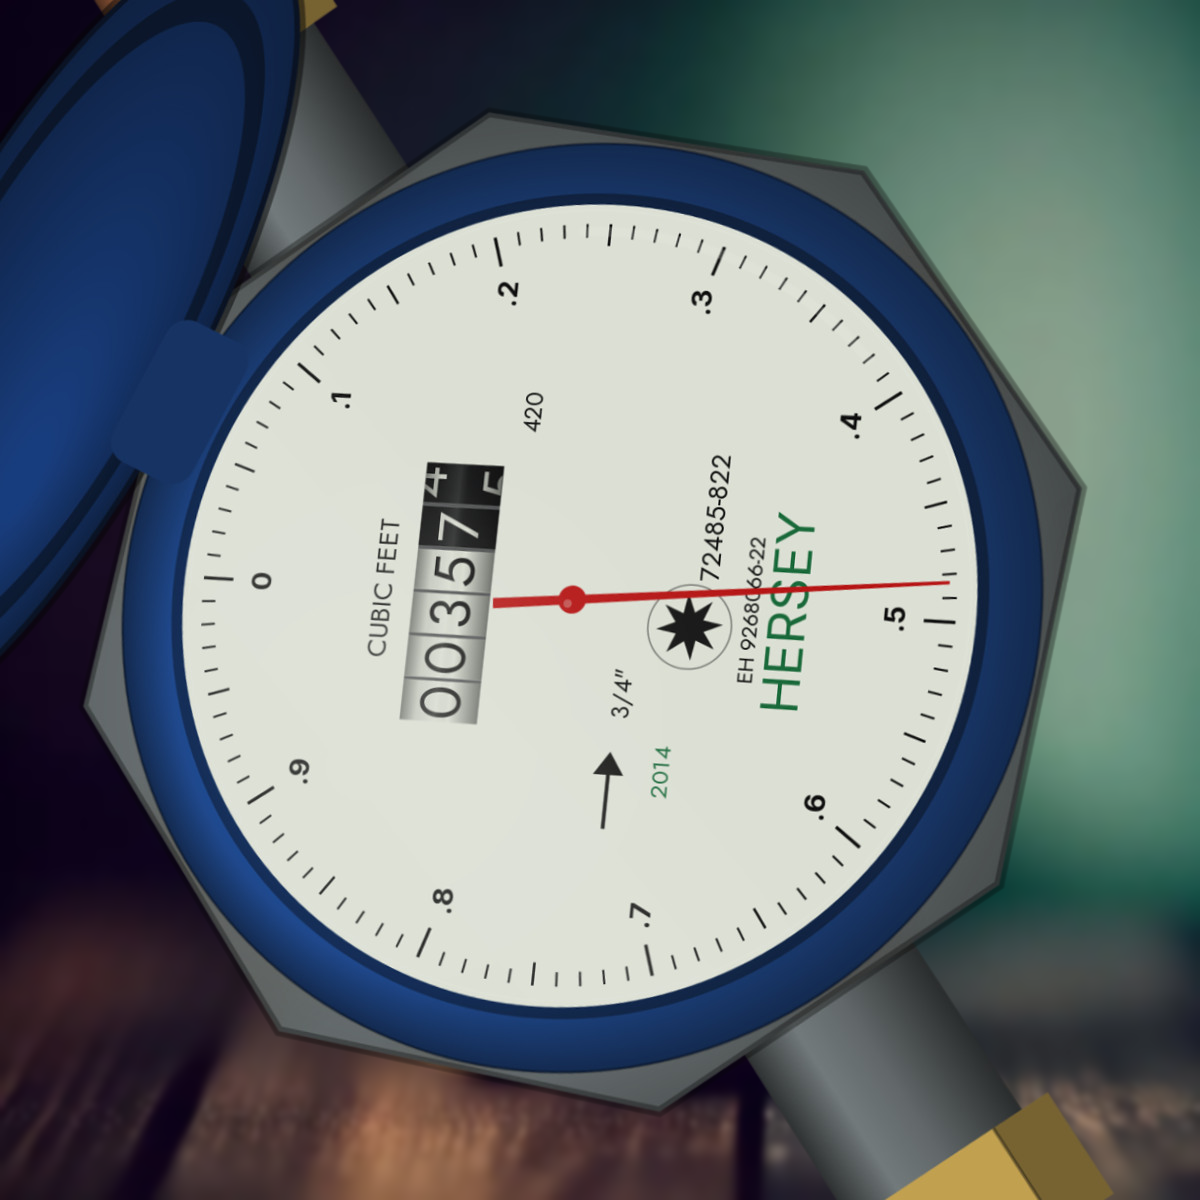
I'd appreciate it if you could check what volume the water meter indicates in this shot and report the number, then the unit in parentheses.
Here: 3574.48 (ft³)
